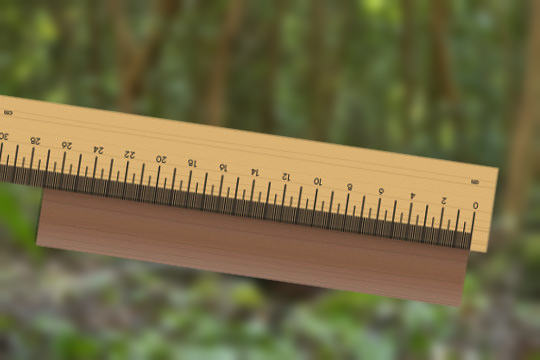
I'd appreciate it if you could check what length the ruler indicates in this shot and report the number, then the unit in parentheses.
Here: 27 (cm)
